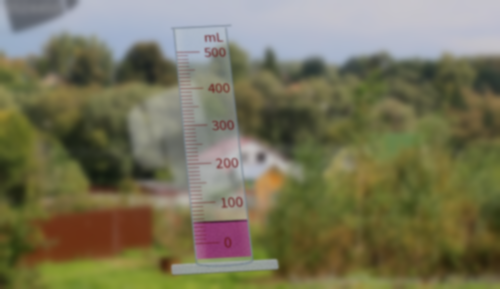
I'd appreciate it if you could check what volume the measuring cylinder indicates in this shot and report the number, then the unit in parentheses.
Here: 50 (mL)
